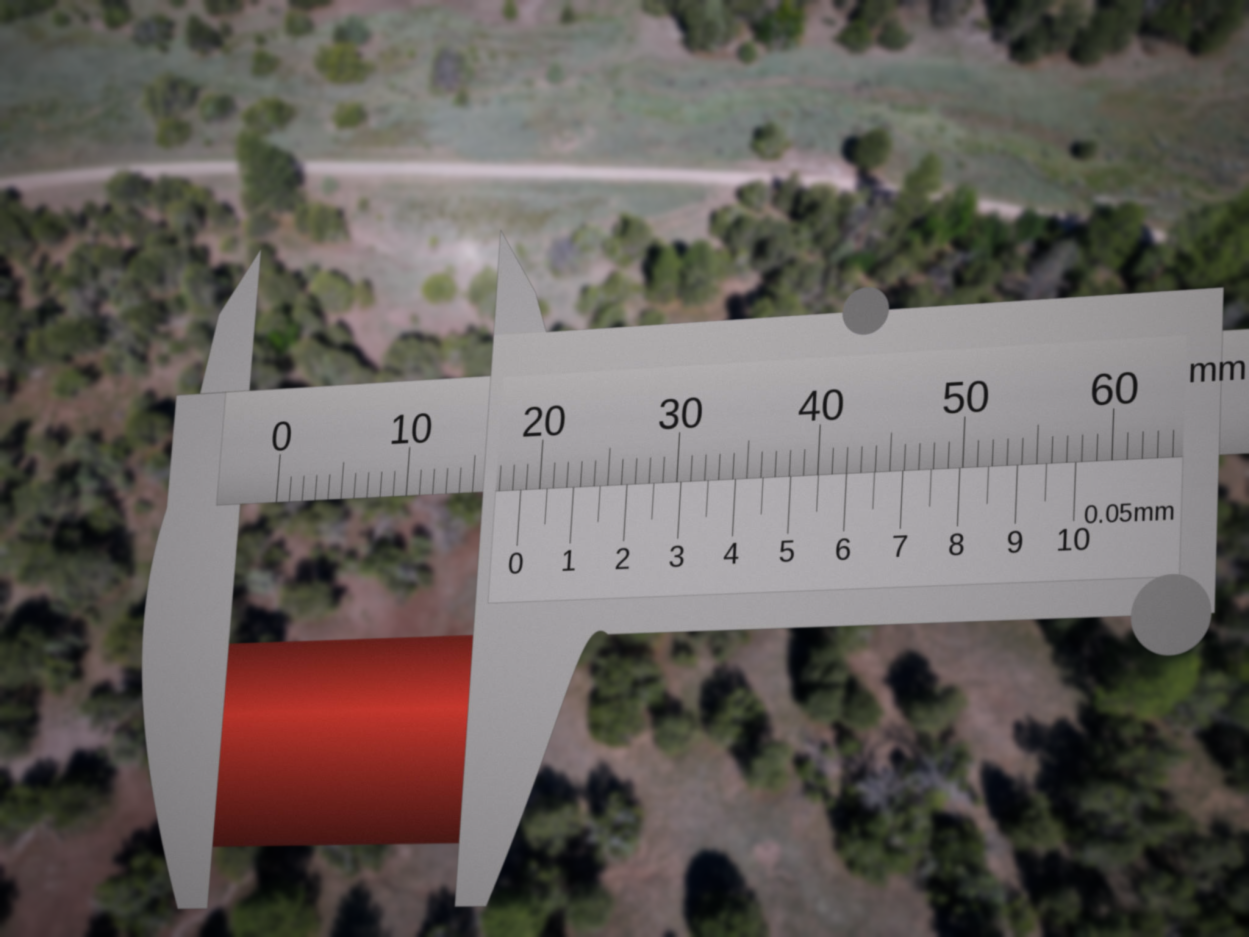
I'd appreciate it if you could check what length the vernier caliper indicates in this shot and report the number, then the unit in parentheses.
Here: 18.6 (mm)
